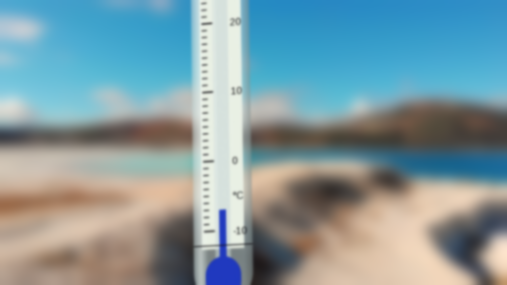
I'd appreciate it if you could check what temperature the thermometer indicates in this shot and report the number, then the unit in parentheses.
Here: -7 (°C)
